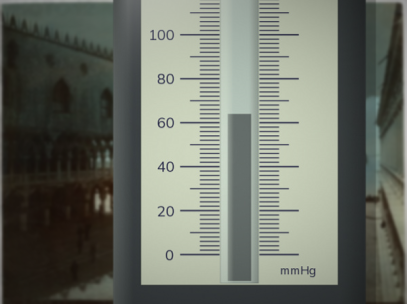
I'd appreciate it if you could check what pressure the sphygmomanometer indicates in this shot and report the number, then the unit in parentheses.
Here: 64 (mmHg)
